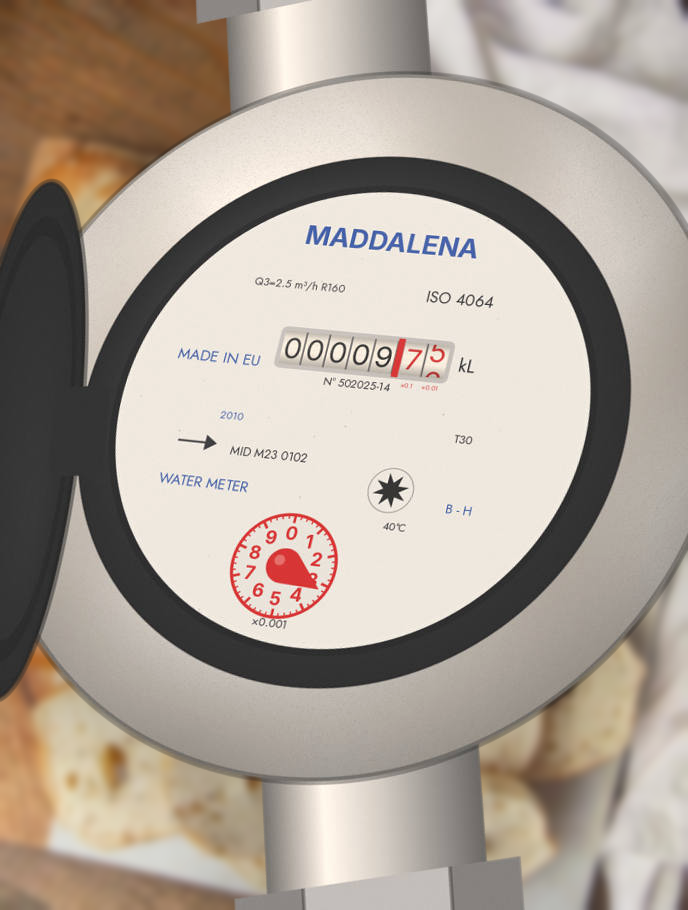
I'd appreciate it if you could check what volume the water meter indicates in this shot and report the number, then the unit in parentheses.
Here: 9.753 (kL)
